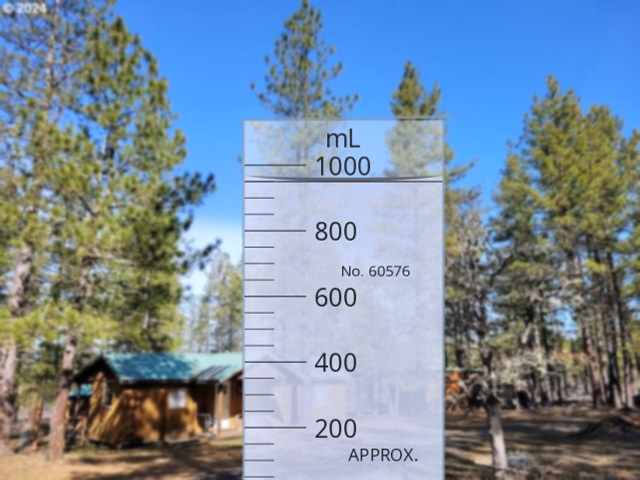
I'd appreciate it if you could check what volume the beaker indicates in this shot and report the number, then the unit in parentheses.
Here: 950 (mL)
